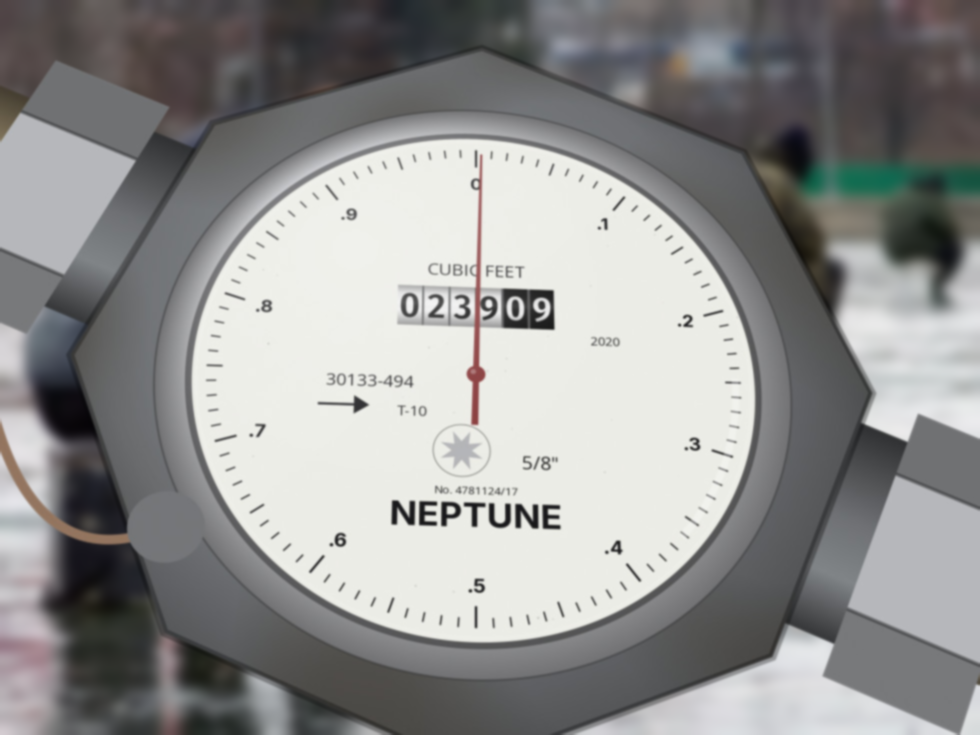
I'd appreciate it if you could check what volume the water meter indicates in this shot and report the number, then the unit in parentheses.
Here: 23909.00 (ft³)
